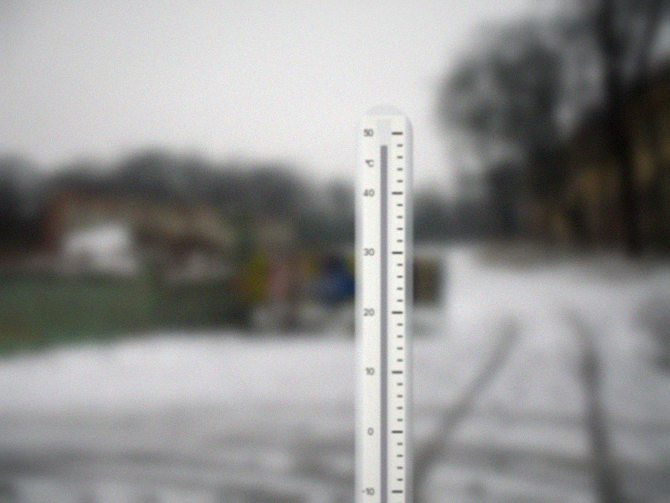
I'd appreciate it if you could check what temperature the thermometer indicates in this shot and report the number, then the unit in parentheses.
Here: 48 (°C)
